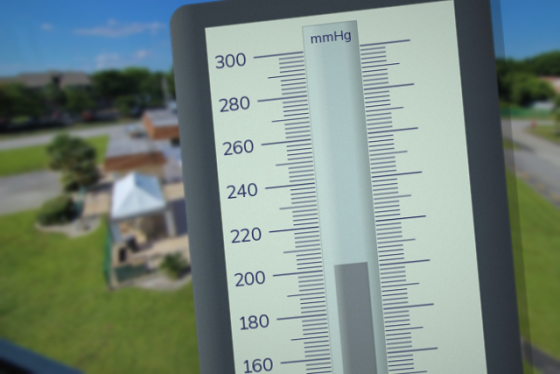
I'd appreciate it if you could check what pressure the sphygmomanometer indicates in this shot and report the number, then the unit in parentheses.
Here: 202 (mmHg)
